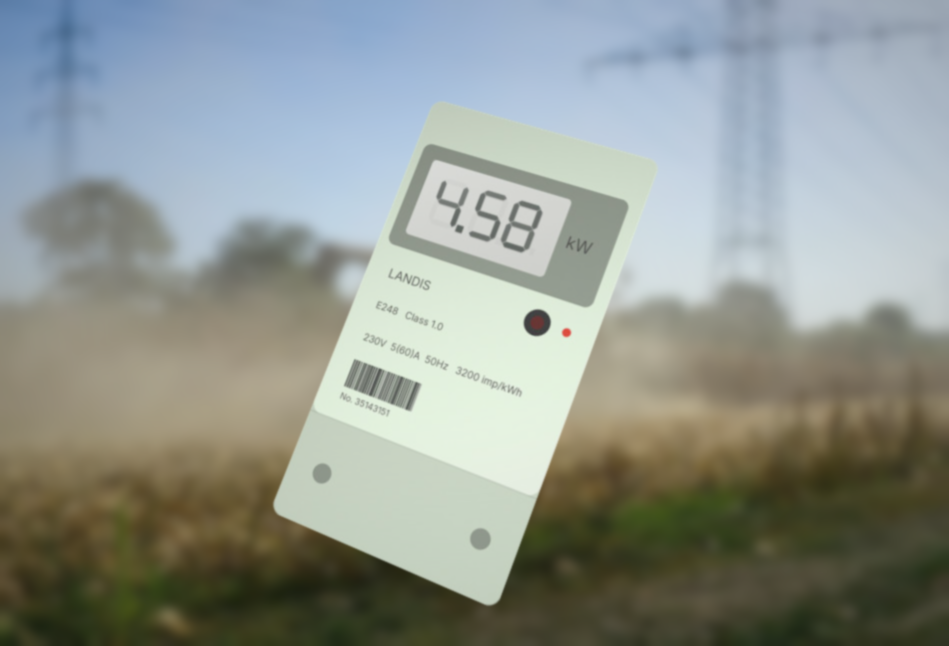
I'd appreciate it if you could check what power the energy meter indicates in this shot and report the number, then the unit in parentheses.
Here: 4.58 (kW)
